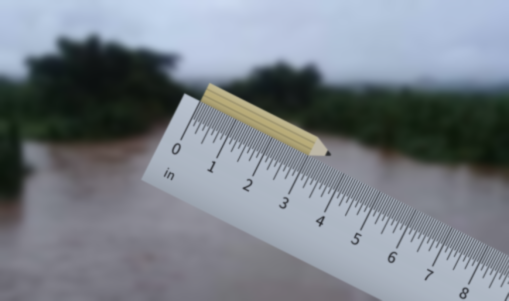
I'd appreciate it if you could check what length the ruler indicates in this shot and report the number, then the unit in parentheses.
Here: 3.5 (in)
